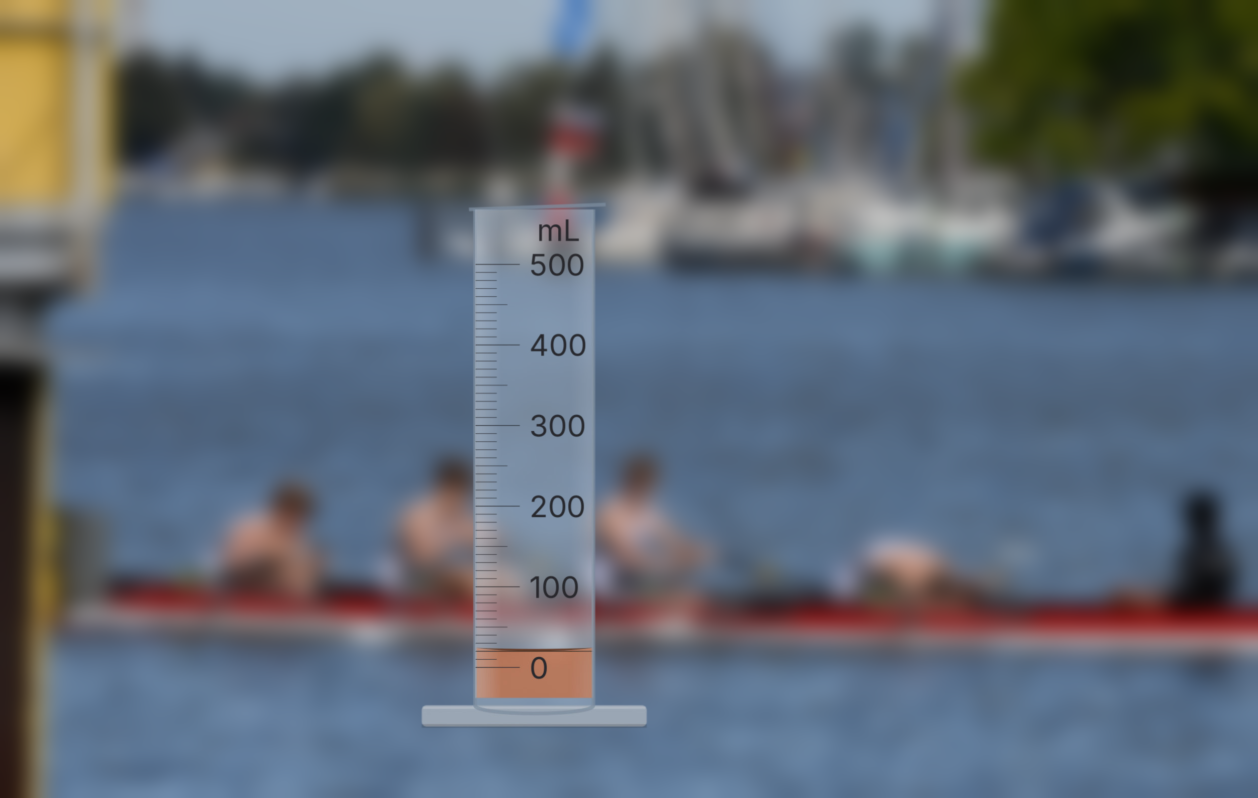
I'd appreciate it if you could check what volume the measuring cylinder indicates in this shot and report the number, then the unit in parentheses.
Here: 20 (mL)
